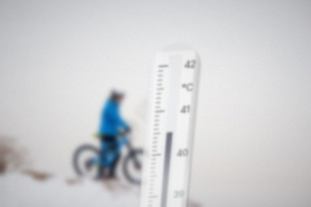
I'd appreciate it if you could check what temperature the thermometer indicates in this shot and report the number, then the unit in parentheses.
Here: 40.5 (°C)
